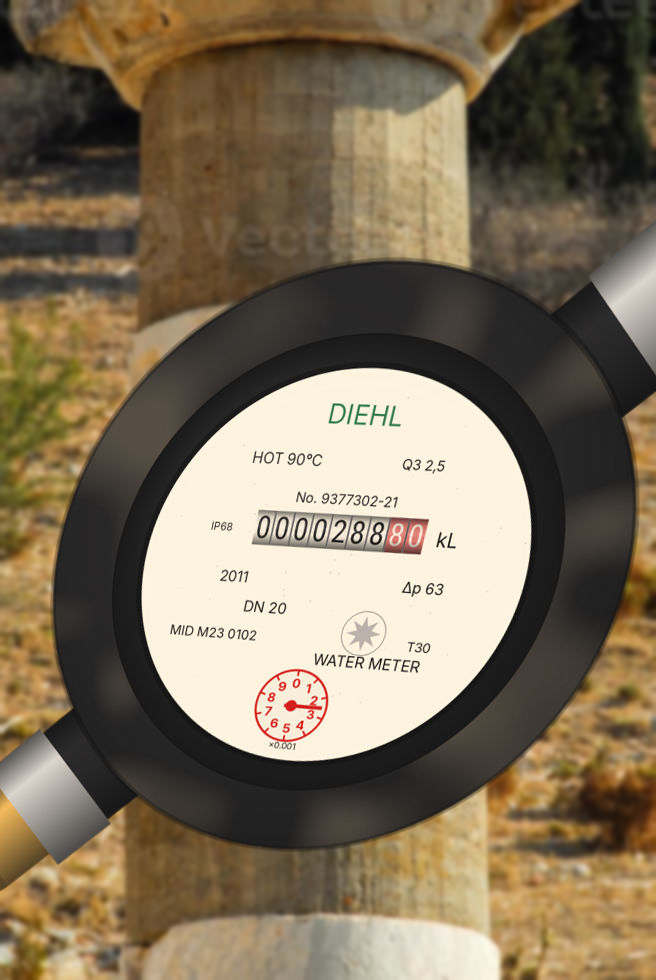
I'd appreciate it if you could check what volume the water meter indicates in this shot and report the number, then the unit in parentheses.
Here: 288.802 (kL)
